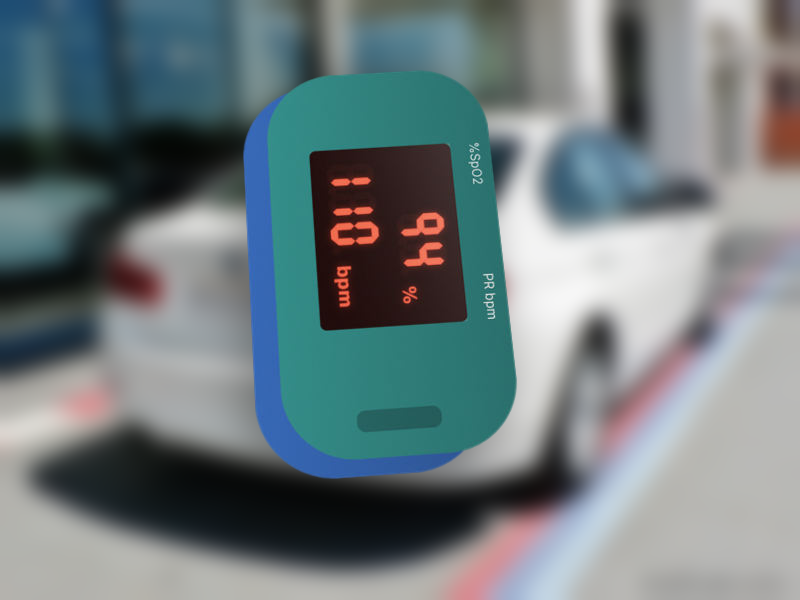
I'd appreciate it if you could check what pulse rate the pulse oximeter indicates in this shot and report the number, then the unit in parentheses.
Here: 110 (bpm)
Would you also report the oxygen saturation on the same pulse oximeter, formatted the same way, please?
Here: 94 (%)
